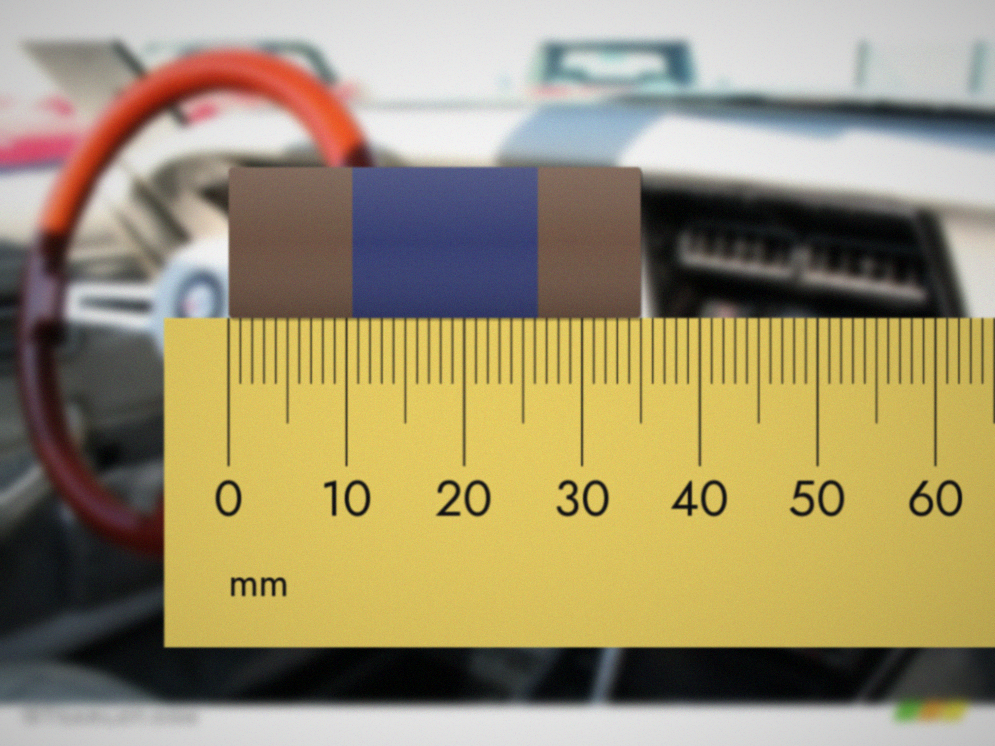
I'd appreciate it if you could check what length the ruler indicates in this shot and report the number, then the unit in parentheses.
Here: 35 (mm)
